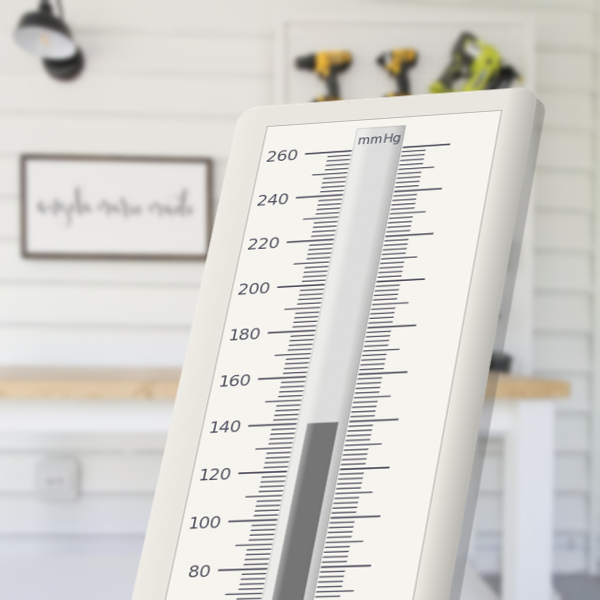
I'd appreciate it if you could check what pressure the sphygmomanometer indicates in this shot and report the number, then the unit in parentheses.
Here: 140 (mmHg)
